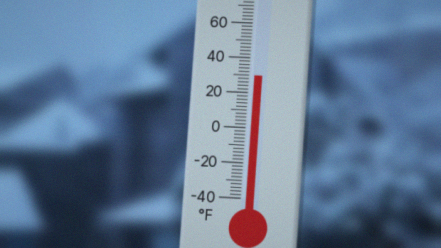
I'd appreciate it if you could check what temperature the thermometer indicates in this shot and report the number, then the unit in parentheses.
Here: 30 (°F)
